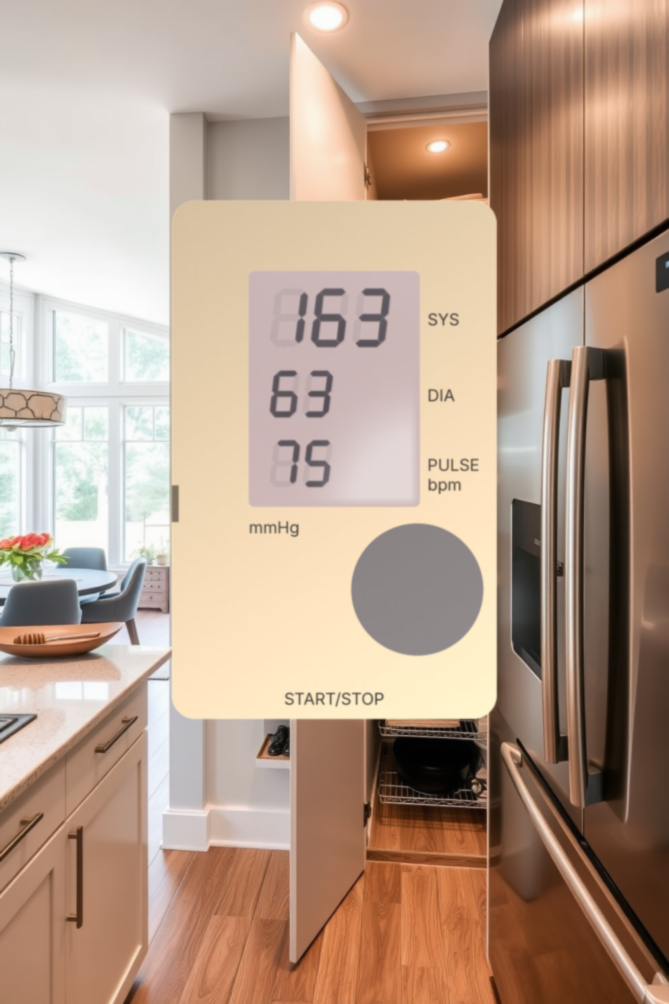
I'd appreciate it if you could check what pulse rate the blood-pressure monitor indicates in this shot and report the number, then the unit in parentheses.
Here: 75 (bpm)
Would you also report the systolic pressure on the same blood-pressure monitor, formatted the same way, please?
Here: 163 (mmHg)
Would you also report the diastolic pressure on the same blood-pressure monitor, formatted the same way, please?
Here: 63 (mmHg)
